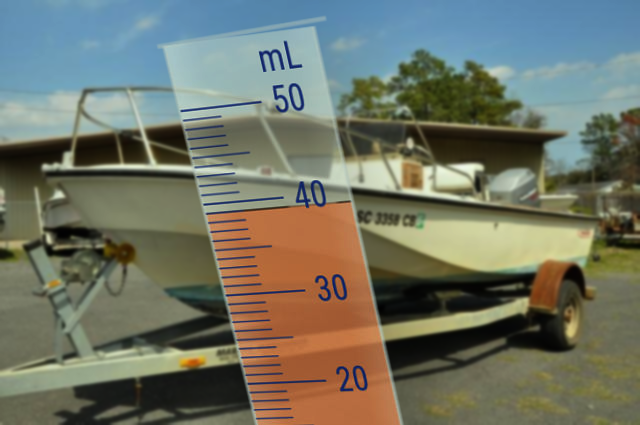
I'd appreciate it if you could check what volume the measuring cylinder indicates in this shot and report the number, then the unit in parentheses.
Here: 39 (mL)
